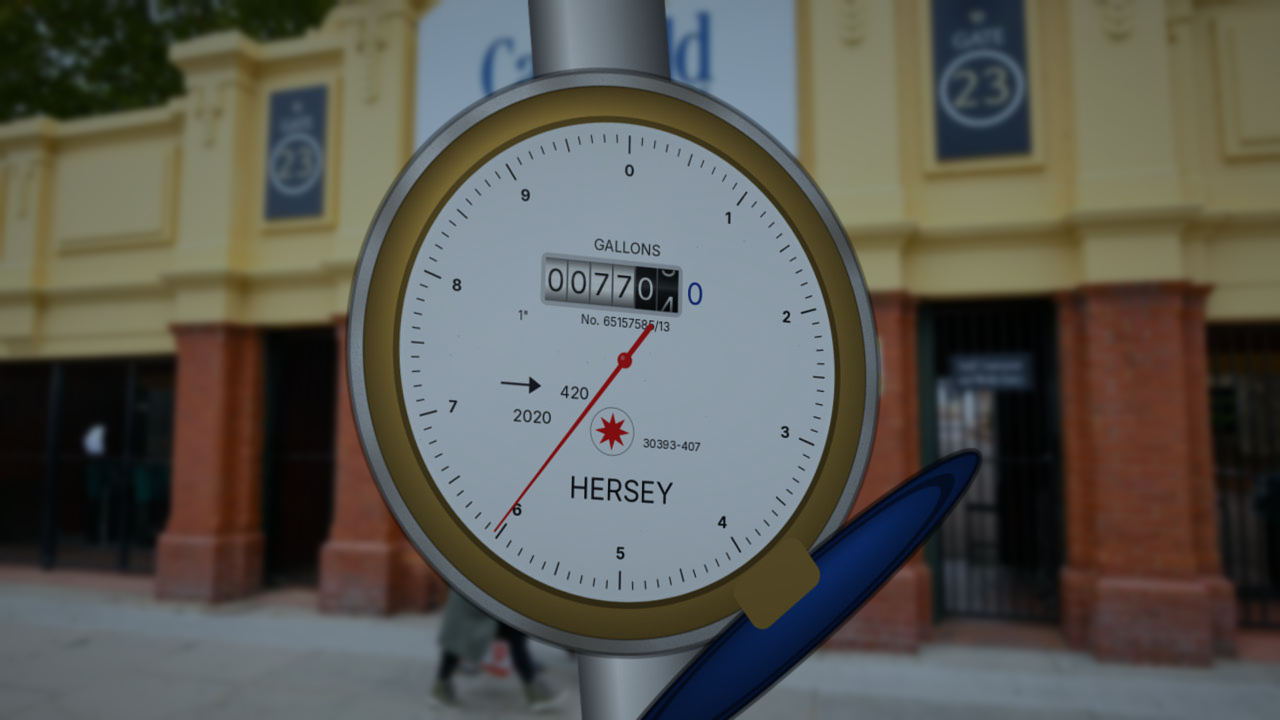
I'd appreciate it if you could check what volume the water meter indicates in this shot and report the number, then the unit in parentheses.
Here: 77036.0 (gal)
